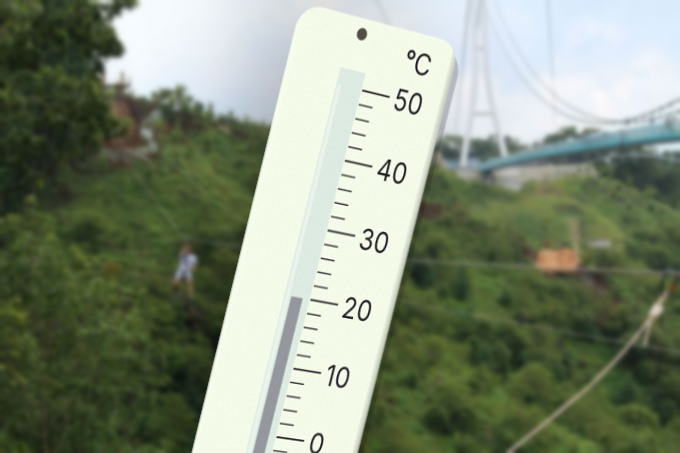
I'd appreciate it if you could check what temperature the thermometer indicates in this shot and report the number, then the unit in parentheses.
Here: 20 (°C)
